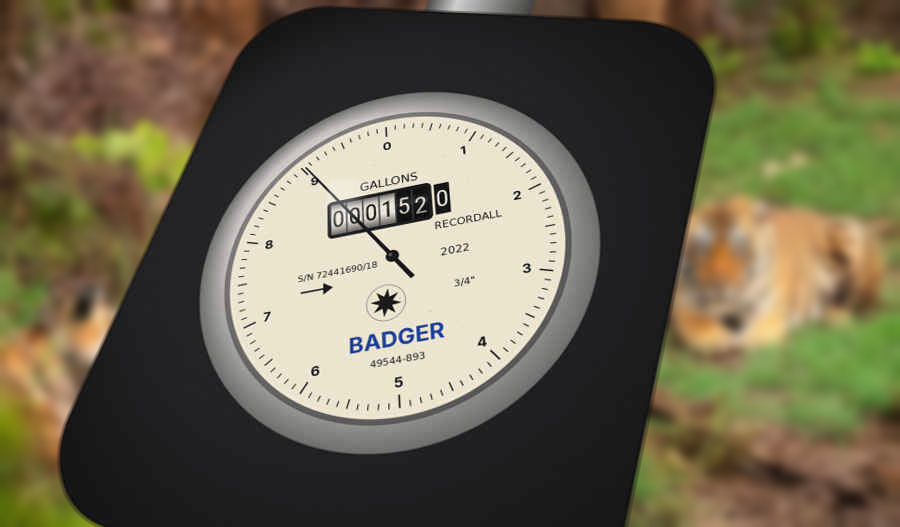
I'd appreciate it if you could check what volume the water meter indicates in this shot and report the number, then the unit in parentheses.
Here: 1519.0 (gal)
